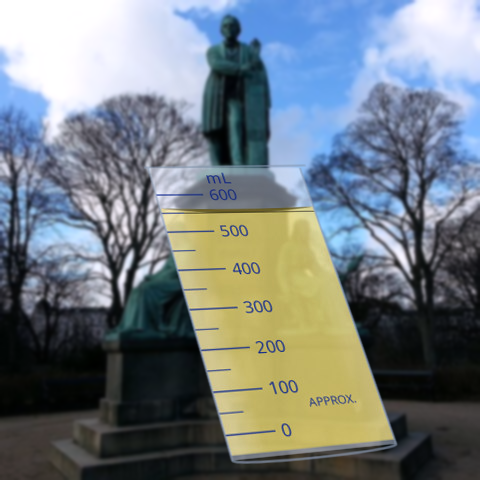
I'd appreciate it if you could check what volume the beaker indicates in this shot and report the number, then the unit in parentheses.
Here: 550 (mL)
